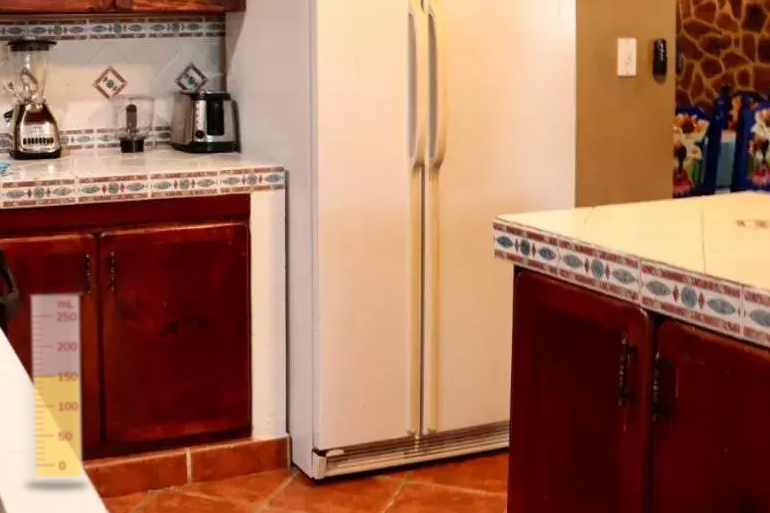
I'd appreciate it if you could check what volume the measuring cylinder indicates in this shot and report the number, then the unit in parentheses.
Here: 150 (mL)
